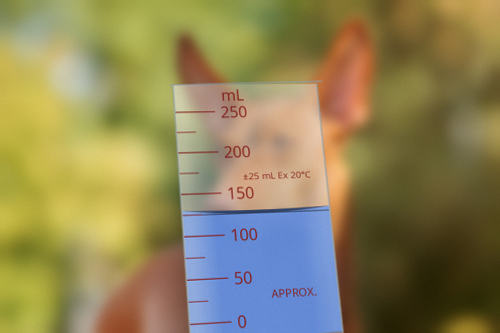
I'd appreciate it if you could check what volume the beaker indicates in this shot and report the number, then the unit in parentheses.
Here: 125 (mL)
